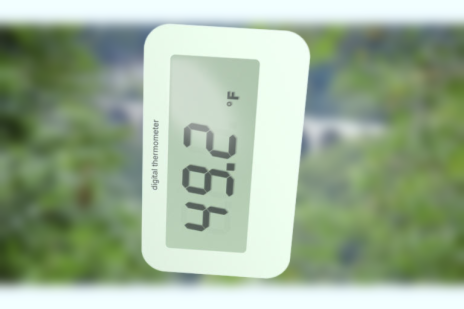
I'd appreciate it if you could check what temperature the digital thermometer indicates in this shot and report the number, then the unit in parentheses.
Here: 49.2 (°F)
